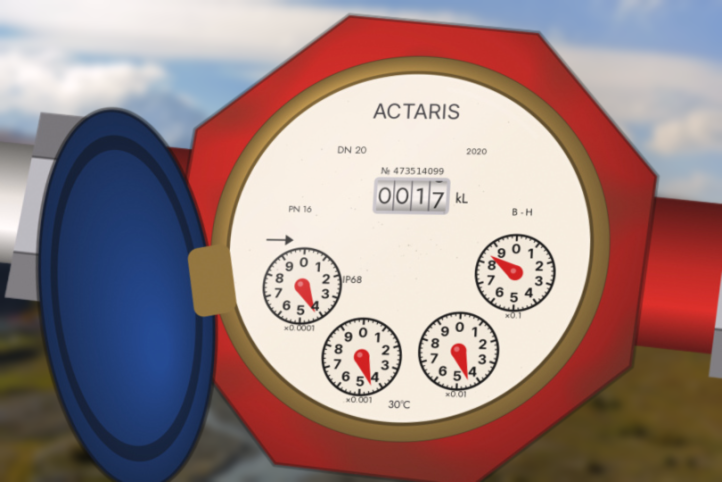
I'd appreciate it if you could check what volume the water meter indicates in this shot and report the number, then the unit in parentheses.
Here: 16.8444 (kL)
